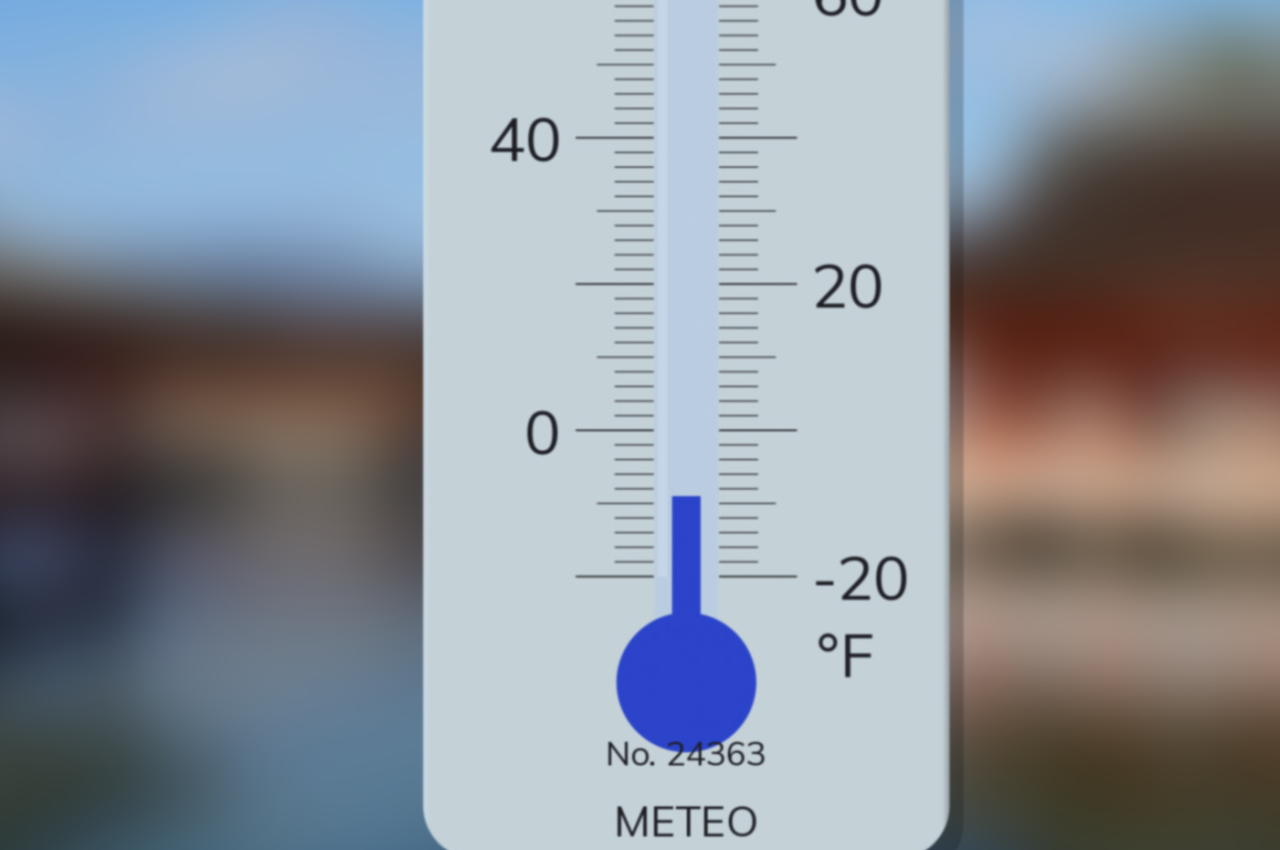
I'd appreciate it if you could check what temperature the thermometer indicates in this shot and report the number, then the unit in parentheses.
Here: -9 (°F)
